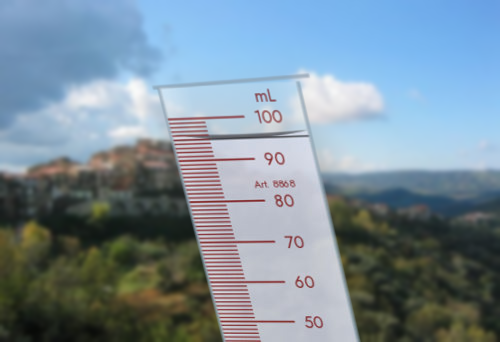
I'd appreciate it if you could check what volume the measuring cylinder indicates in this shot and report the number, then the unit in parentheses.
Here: 95 (mL)
